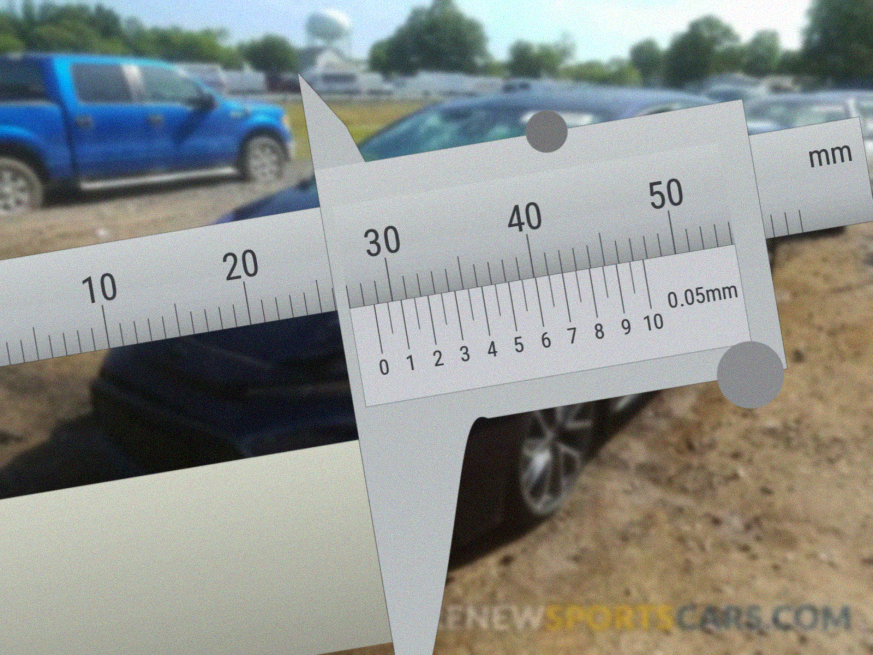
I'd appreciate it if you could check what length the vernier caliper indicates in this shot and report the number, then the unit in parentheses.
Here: 28.7 (mm)
